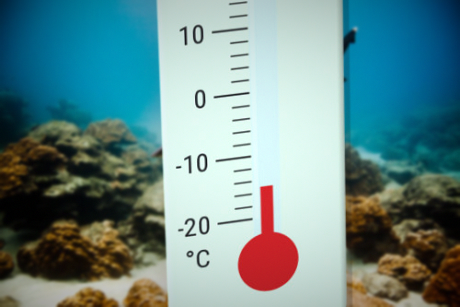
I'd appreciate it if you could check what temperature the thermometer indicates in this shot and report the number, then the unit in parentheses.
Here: -15 (°C)
